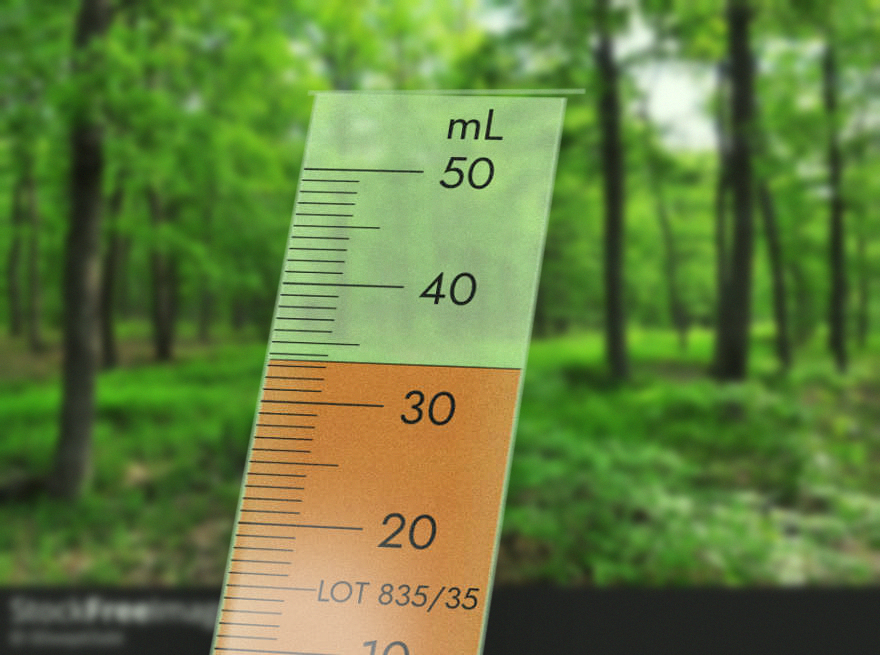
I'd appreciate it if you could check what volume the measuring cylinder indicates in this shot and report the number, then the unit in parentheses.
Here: 33.5 (mL)
